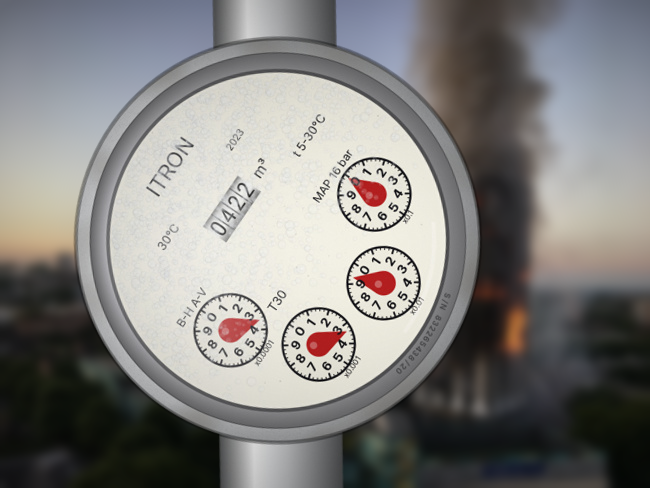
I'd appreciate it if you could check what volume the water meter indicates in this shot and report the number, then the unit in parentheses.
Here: 421.9933 (m³)
